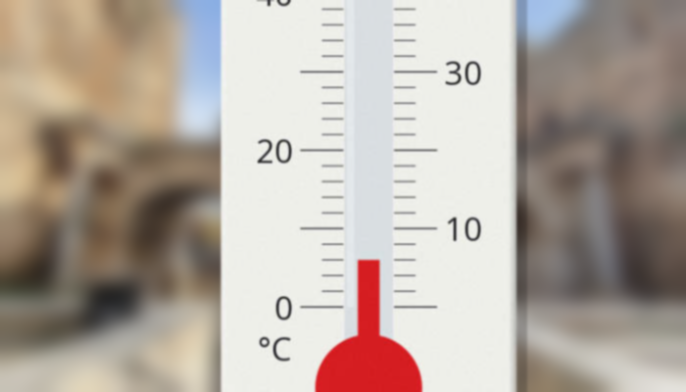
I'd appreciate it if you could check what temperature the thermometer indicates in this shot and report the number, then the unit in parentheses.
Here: 6 (°C)
